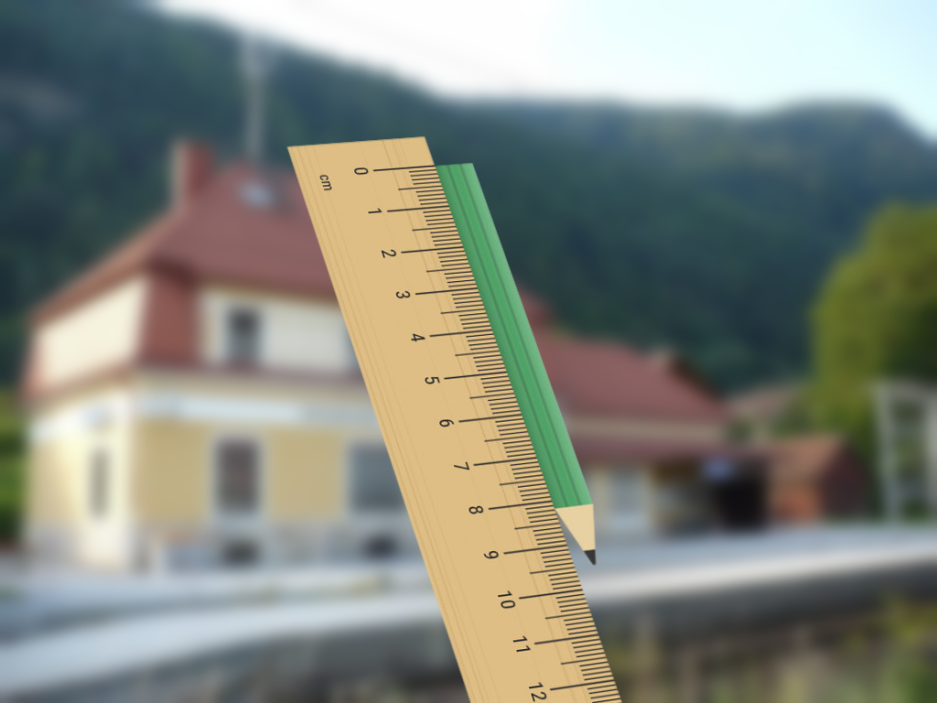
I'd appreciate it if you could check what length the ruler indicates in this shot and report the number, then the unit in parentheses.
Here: 9.5 (cm)
